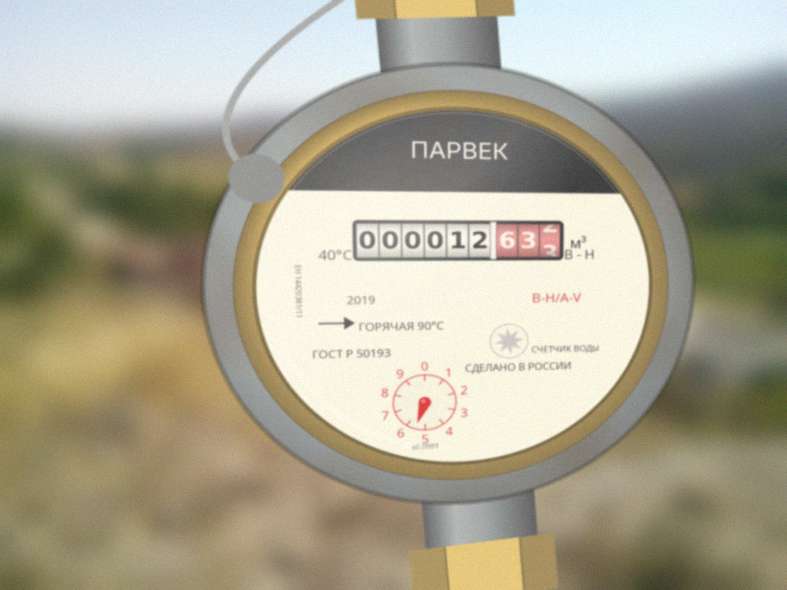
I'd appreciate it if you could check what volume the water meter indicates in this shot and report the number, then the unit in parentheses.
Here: 12.6325 (m³)
